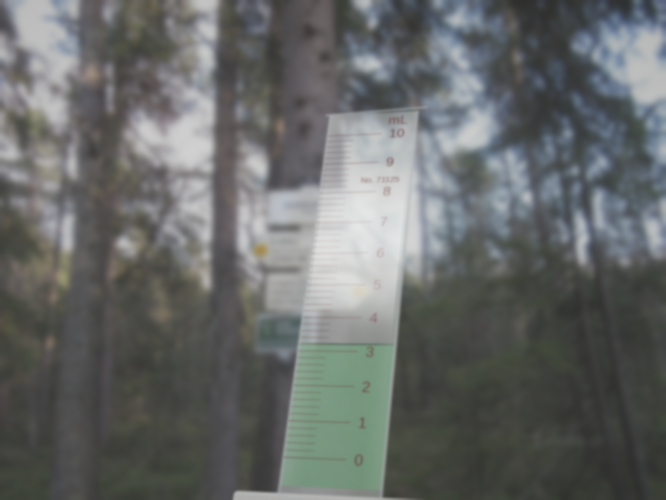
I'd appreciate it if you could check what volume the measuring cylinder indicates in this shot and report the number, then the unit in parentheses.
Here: 3.2 (mL)
